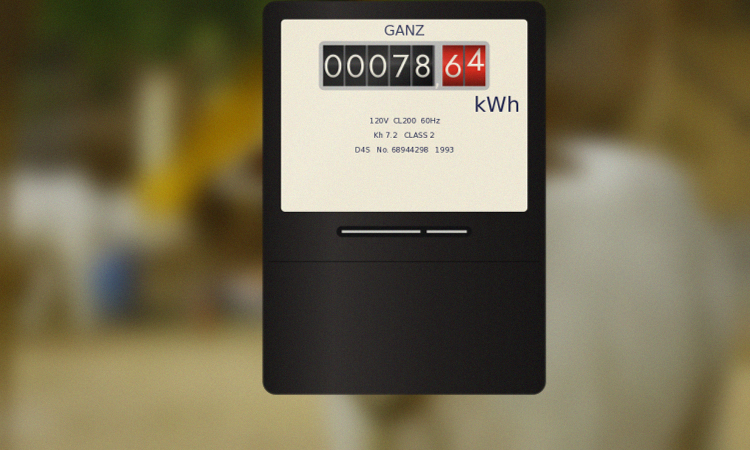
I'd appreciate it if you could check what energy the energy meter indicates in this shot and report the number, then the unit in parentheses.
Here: 78.64 (kWh)
